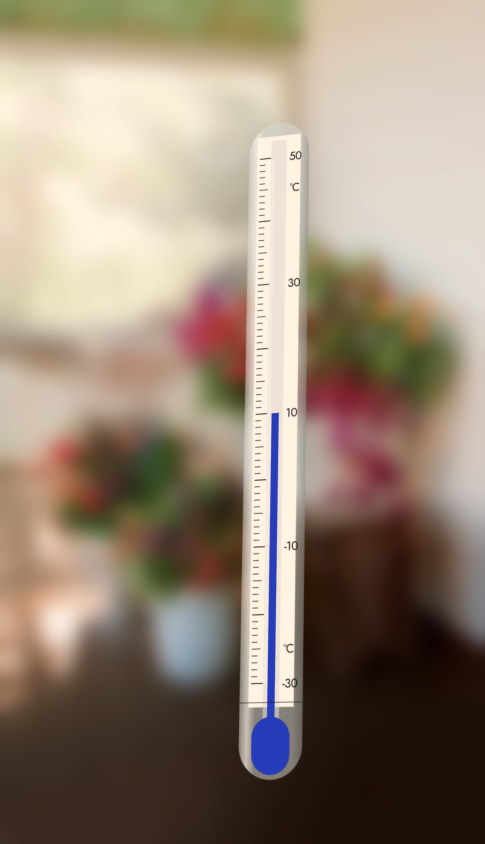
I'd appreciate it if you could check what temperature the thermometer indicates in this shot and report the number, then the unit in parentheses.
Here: 10 (°C)
